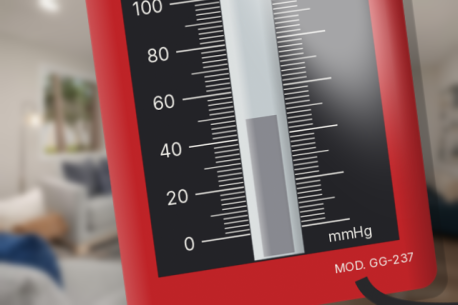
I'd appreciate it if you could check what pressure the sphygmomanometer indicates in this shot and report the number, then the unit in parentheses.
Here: 48 (mmHg)
